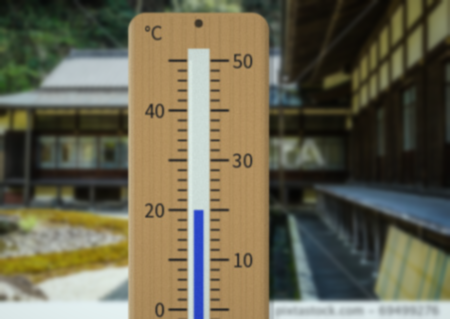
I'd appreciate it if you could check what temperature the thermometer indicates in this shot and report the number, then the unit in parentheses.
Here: 20 (°C)
